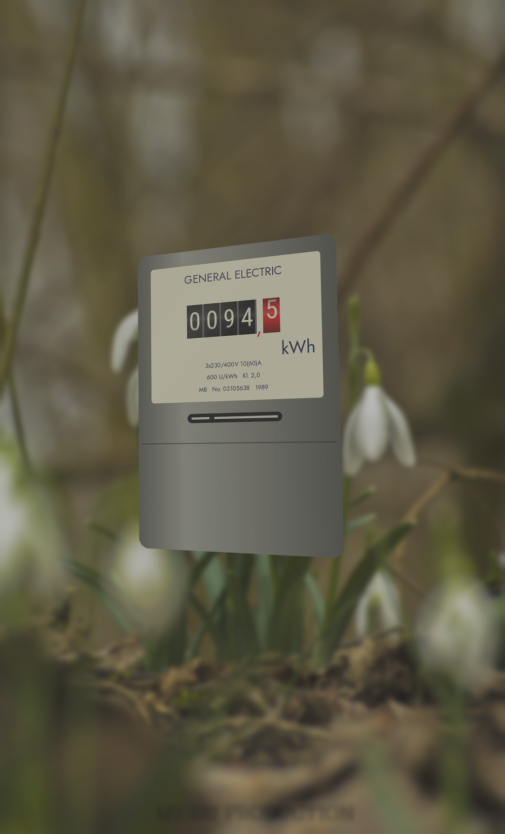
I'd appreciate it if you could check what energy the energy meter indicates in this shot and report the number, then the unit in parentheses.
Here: 94.5 (kWh)
